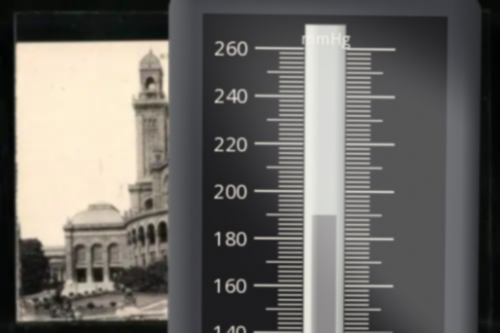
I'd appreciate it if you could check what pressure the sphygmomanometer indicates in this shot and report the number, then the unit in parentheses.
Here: 190 (mmHg)
